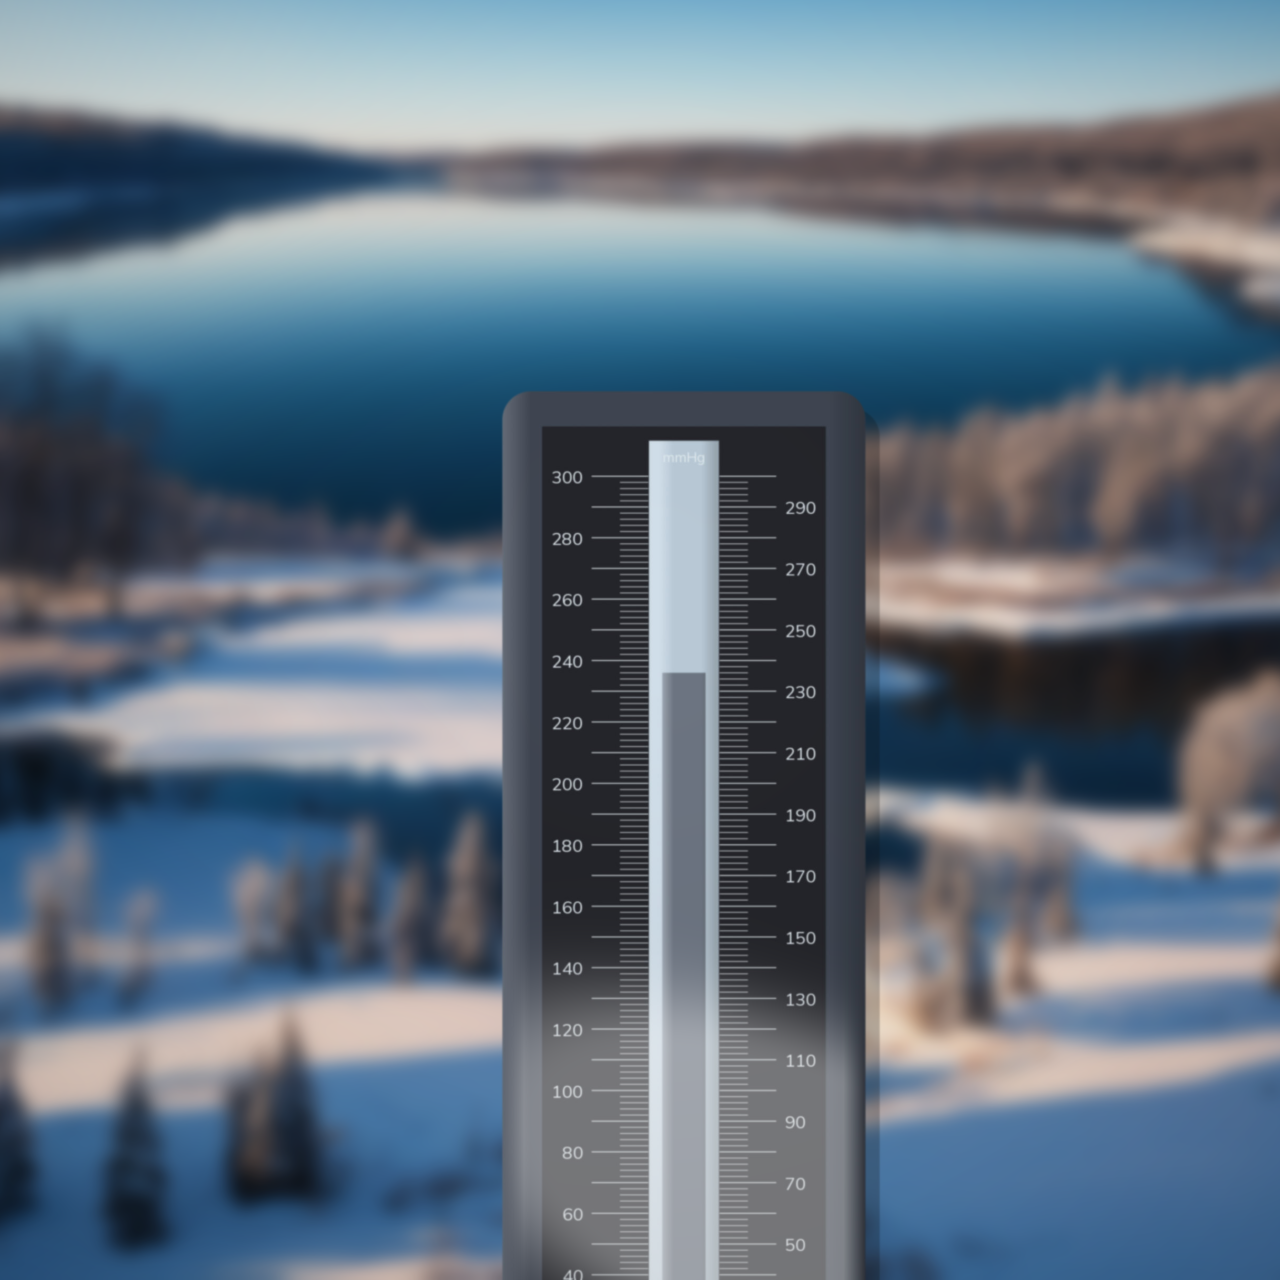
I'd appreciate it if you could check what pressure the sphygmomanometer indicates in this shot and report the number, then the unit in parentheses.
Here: 236 (mmHg)
